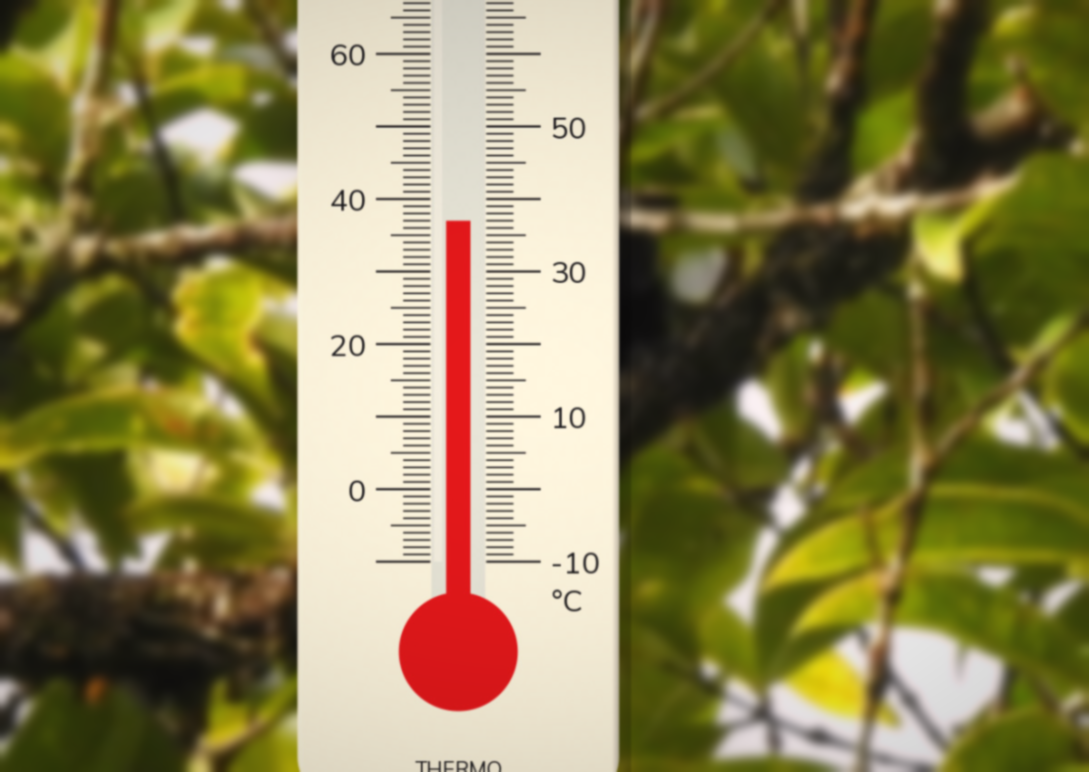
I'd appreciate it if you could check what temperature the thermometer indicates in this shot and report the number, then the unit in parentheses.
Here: 37 (°C)
